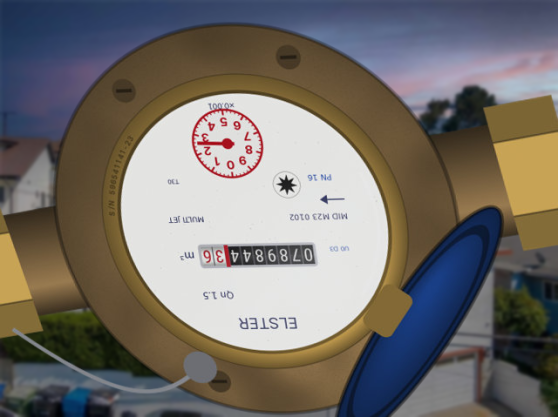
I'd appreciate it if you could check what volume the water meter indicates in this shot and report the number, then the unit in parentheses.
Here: 789844.362 (m³)
